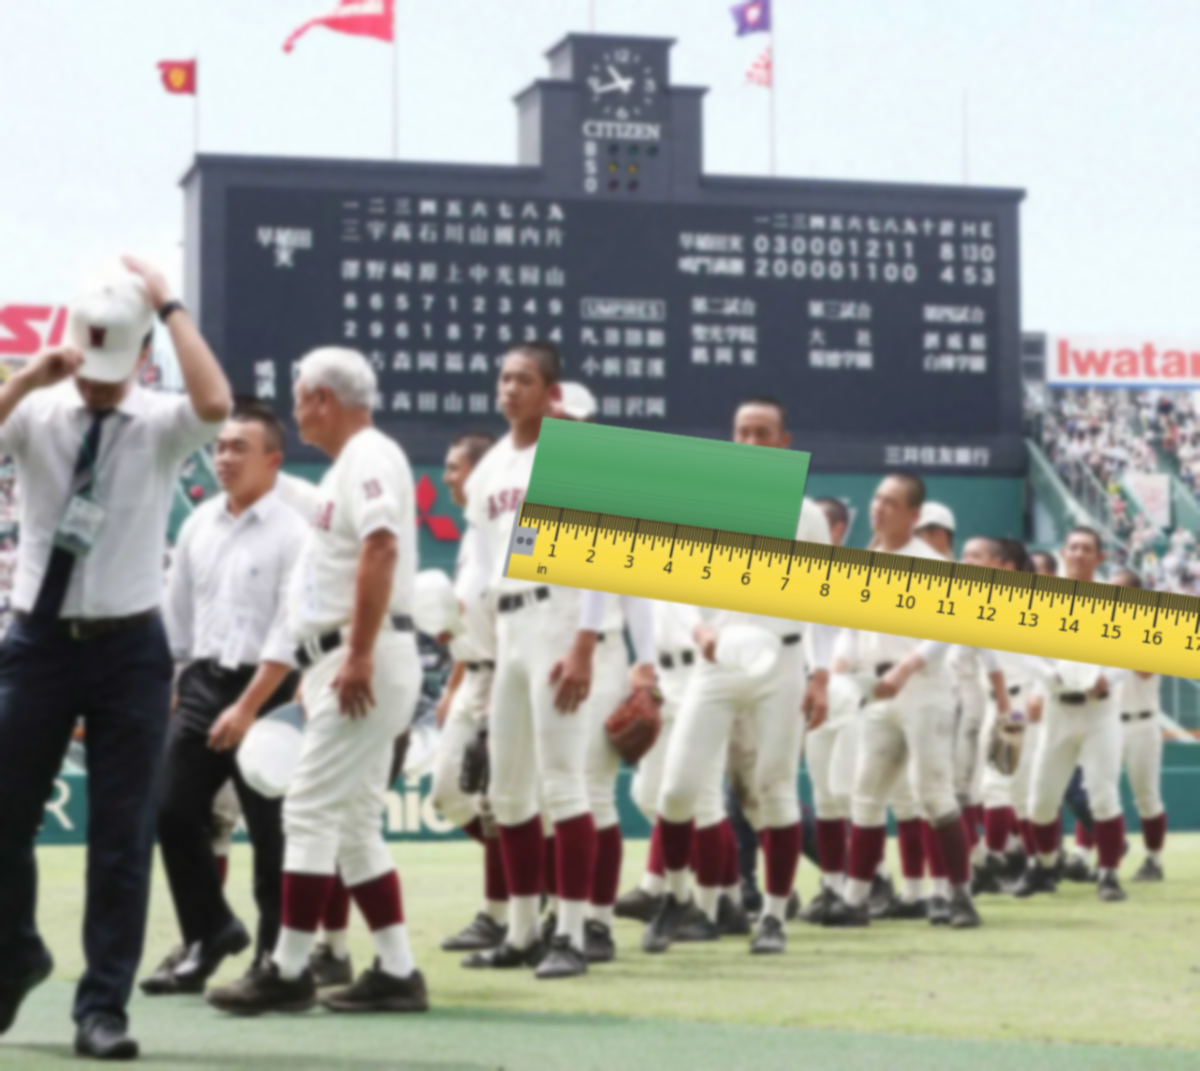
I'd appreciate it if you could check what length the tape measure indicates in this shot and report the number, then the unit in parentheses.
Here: 7 (in)
